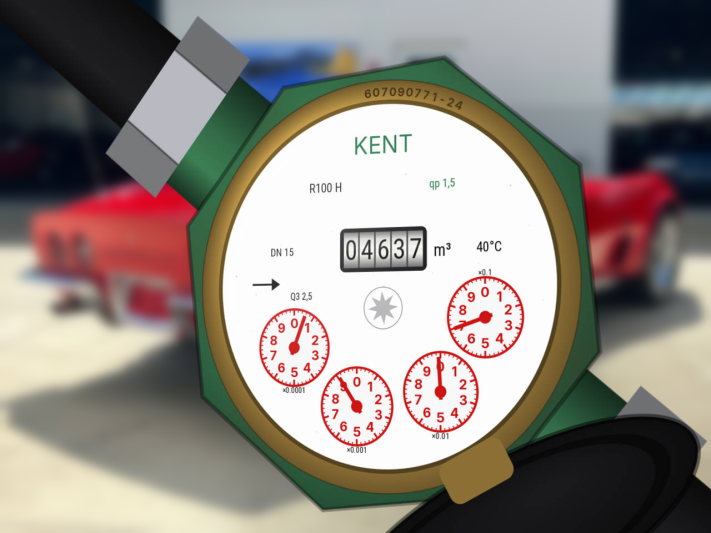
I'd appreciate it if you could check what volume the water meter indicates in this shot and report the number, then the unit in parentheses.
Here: 4637.6990 (m³)
